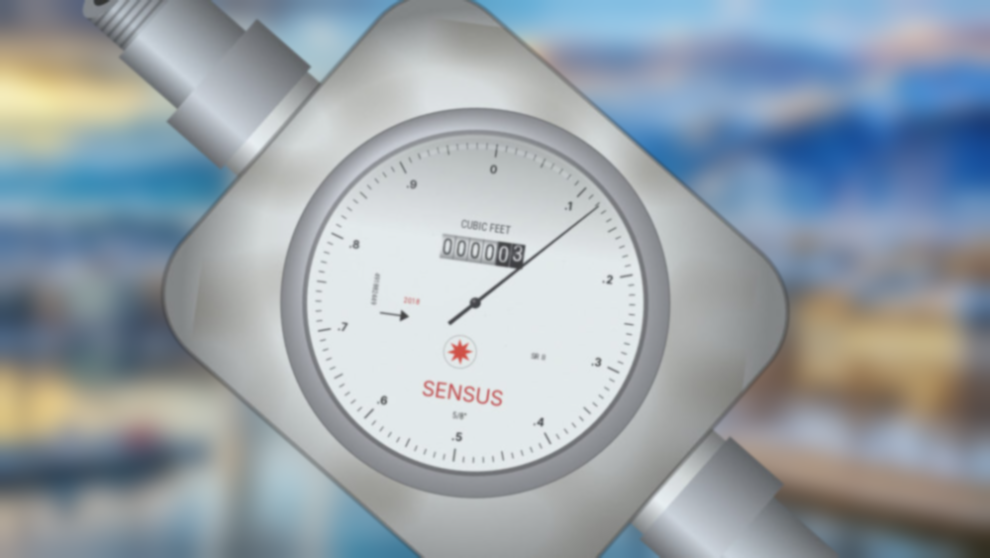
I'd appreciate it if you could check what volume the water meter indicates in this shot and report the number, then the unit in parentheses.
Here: 3.12 (ft³)
